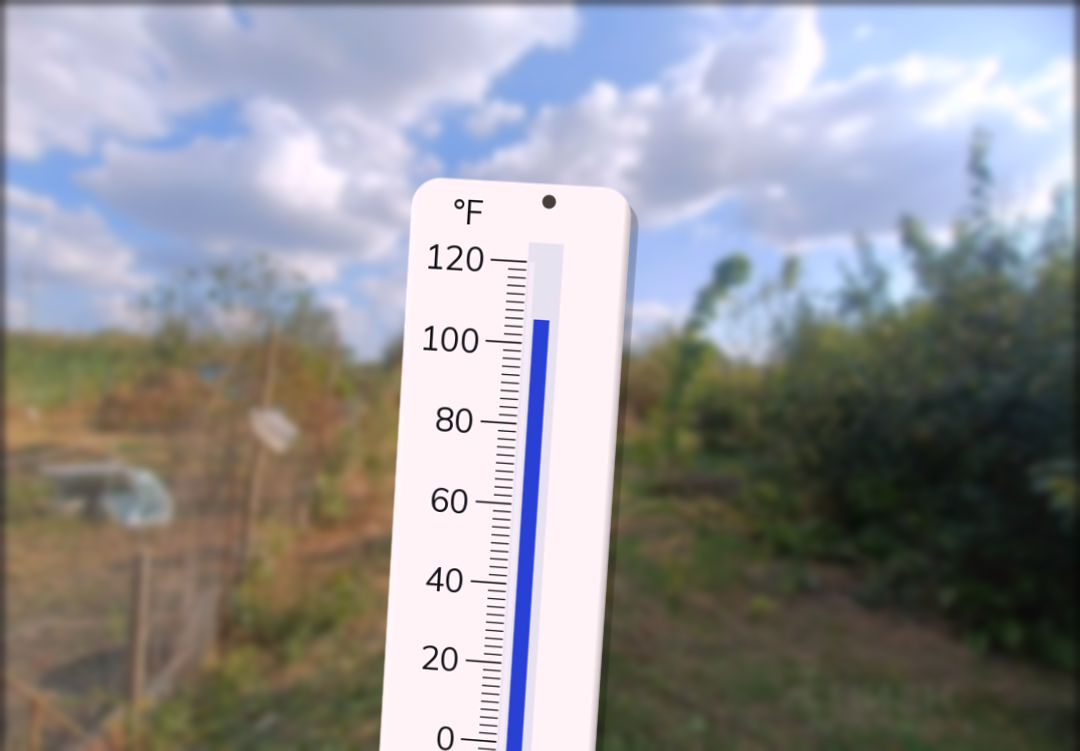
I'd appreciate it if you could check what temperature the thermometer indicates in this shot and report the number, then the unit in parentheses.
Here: 106 (°F)
